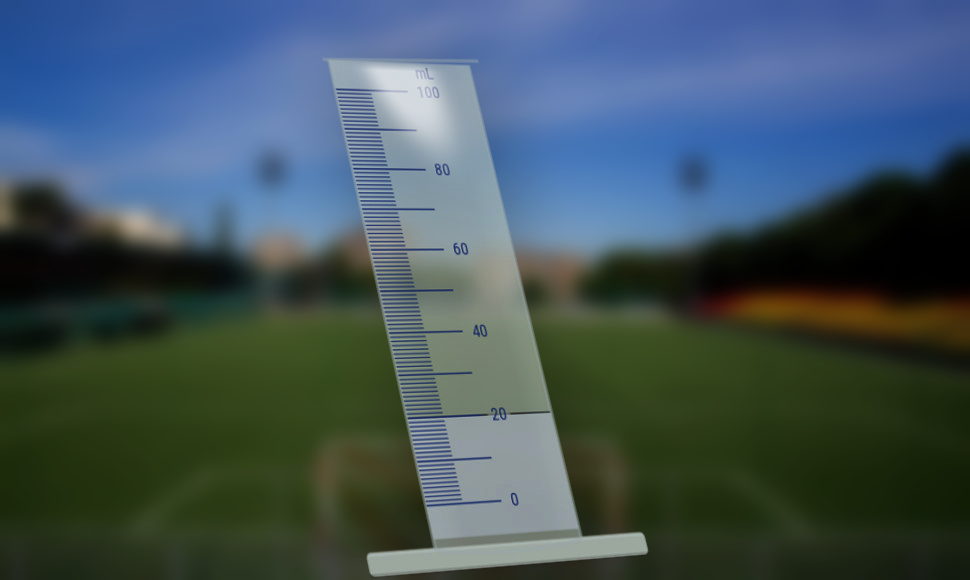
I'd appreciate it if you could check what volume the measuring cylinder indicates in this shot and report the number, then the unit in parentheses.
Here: 20 (mL)
